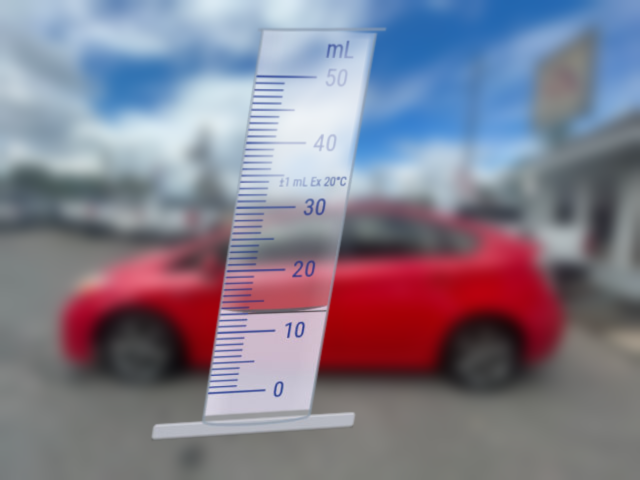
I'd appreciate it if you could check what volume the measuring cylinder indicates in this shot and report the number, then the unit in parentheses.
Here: 13 (mL)
